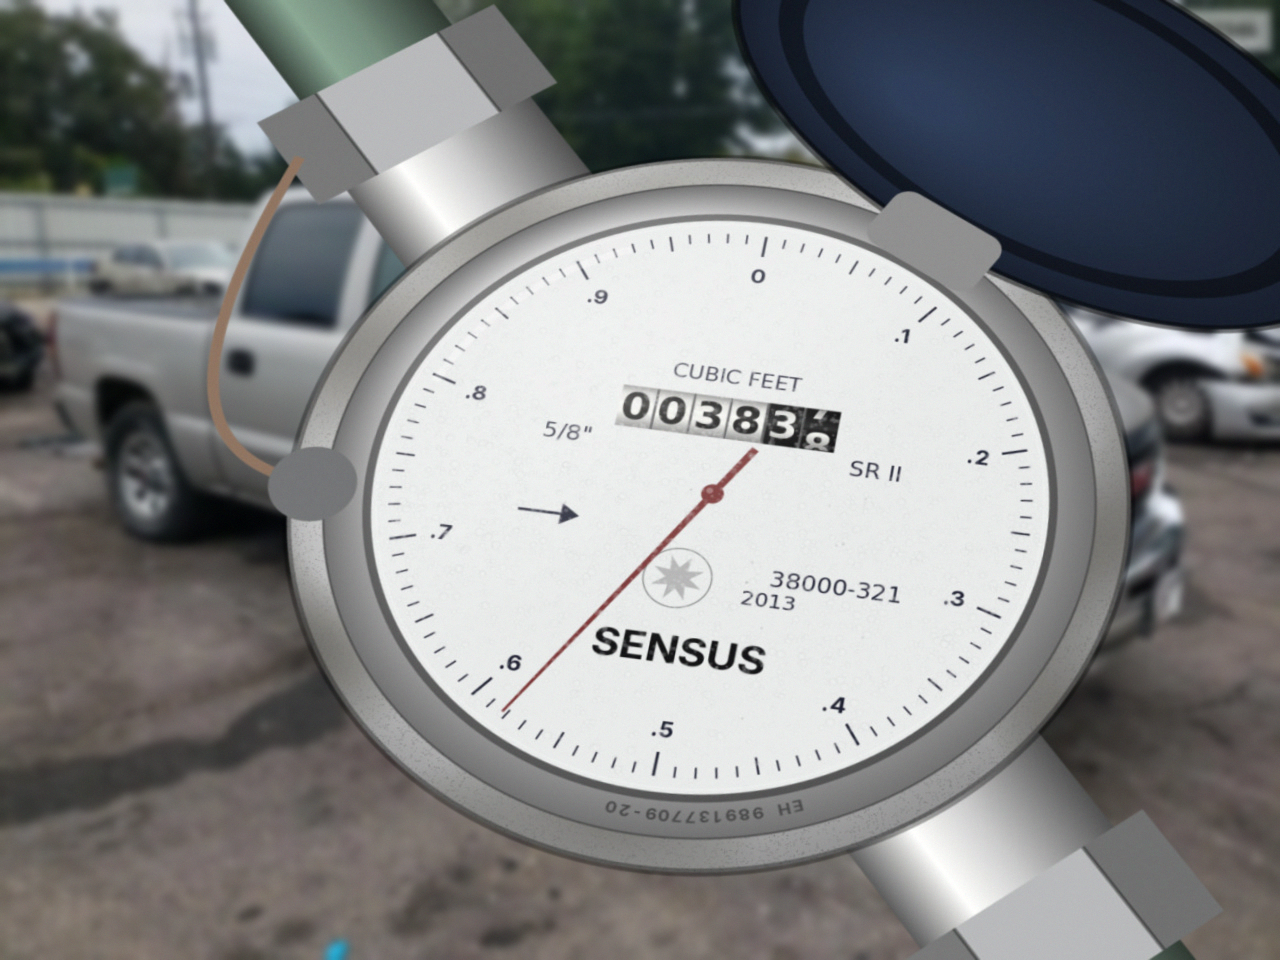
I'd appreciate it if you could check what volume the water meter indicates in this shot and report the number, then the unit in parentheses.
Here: 3837.58 (ft³)
